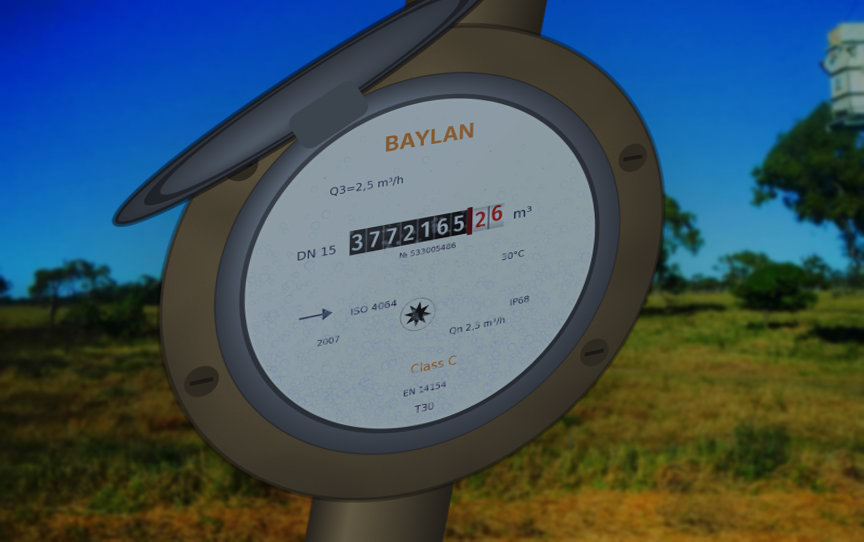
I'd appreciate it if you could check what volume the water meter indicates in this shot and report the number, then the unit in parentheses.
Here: 3772165.26 (m³)
